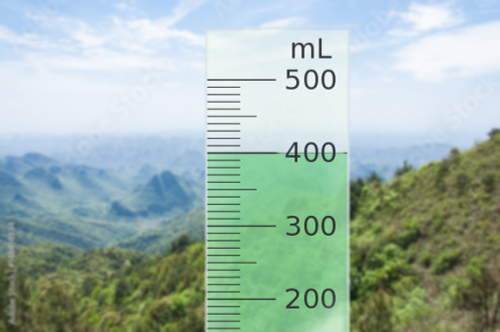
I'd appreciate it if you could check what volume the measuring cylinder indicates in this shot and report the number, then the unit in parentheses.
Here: 400 (mL)
